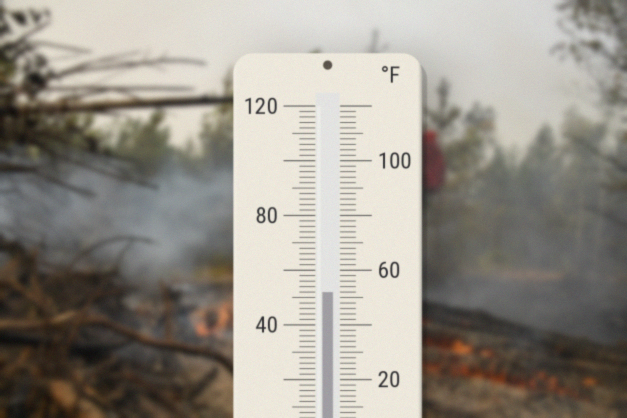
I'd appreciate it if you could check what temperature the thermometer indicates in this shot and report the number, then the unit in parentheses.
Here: 52 (°F)
